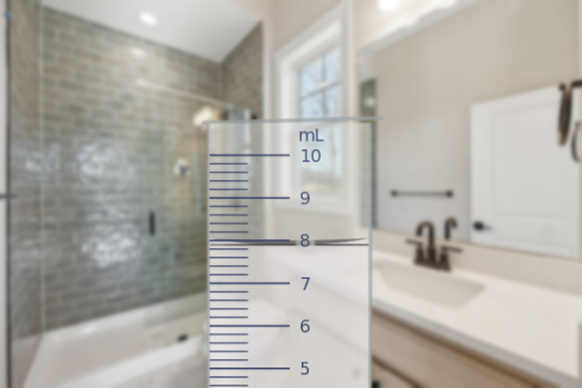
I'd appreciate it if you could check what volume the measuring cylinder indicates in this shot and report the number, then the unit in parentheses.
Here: 7.9 (mL)
